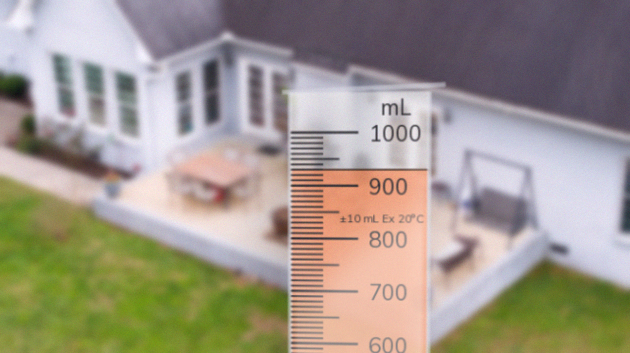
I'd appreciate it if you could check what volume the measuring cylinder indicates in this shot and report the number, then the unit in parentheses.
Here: 930 (mL)
